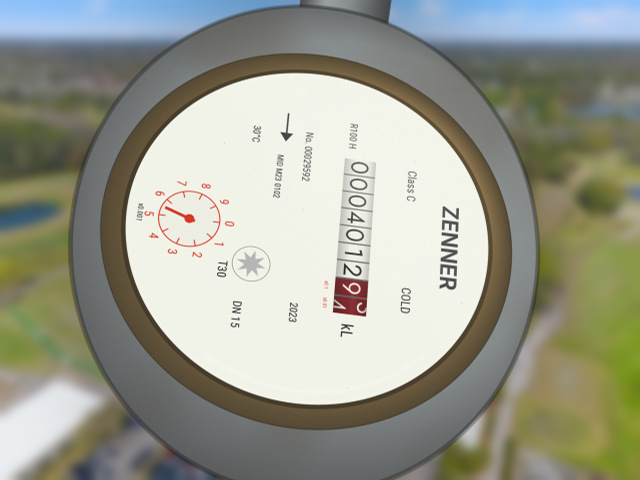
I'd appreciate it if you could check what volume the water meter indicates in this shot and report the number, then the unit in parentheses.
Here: 4012.935 (kL)
